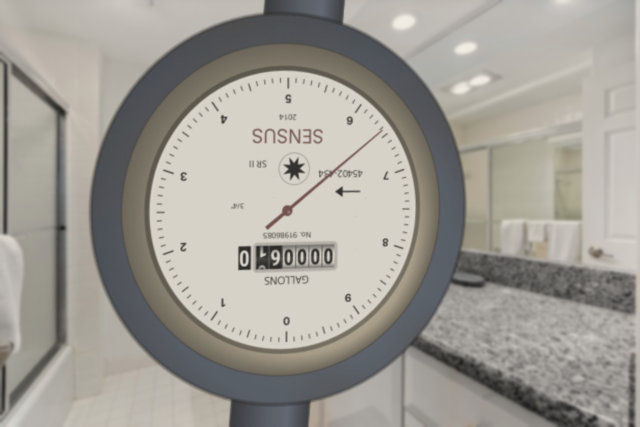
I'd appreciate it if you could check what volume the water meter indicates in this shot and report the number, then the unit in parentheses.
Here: 606.4 (gal)
